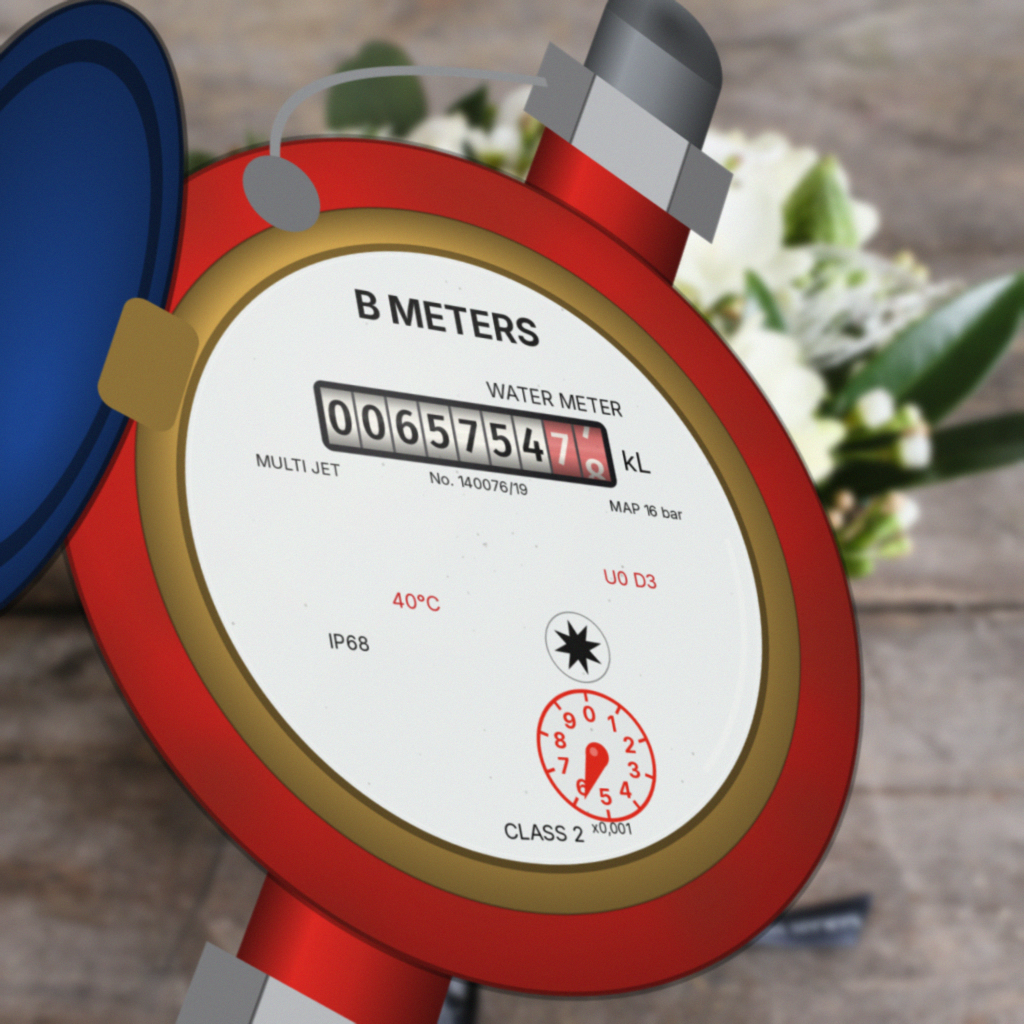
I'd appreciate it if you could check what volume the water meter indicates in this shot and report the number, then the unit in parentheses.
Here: 65754.775 (kL)
